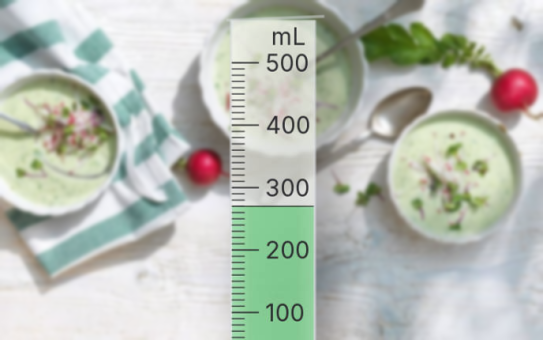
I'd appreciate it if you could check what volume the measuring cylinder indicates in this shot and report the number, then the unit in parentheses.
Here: 270 (mL)
